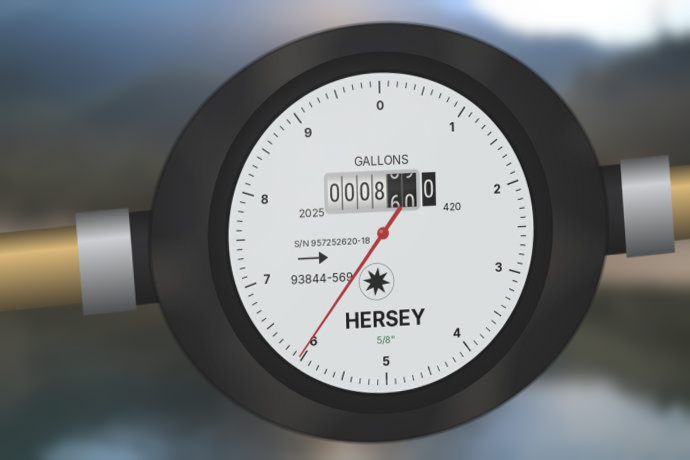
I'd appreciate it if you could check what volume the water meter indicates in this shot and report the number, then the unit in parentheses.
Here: 8596.0 (gal)
